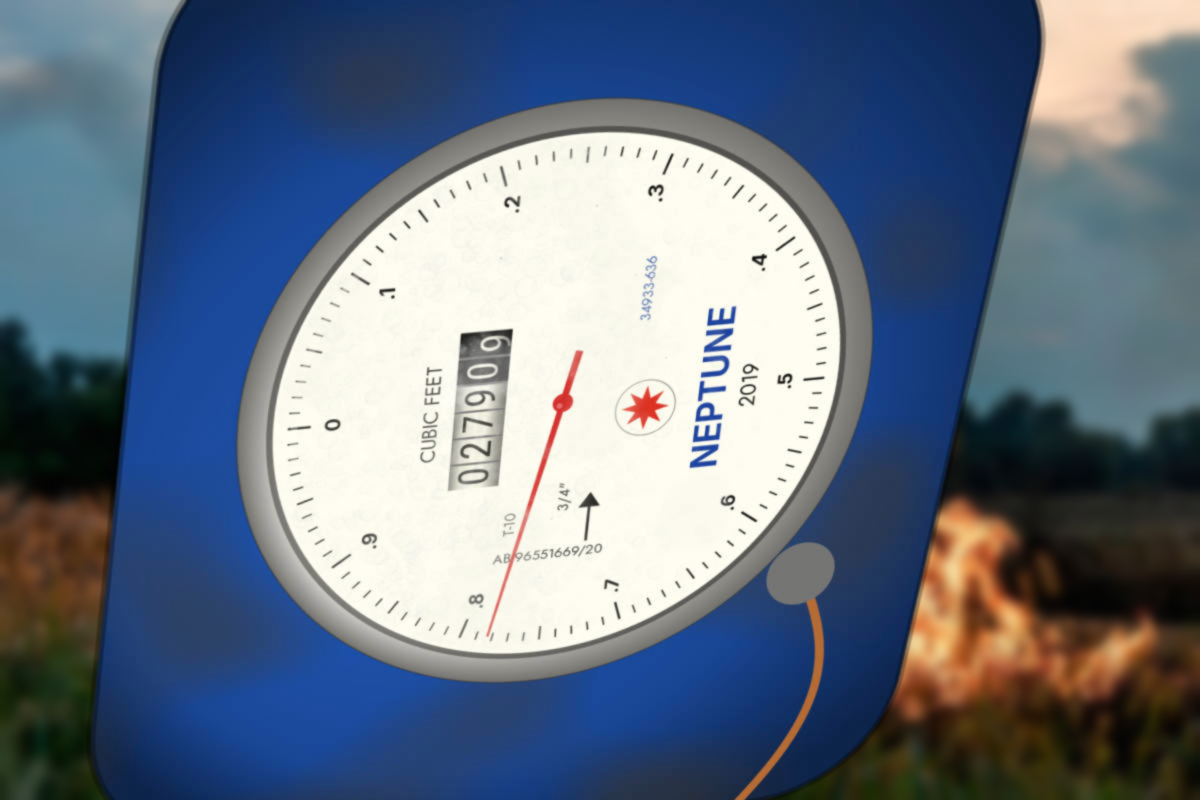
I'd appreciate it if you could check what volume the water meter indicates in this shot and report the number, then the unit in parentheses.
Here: 27908.78 (ft³)
